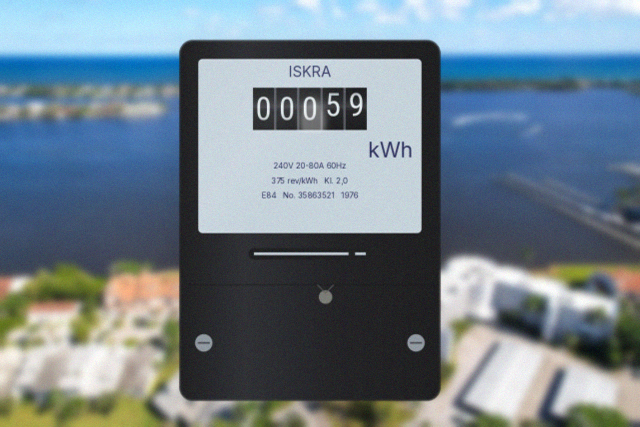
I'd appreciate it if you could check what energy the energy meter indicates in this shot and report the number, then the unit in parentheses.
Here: 59 (kWh)
